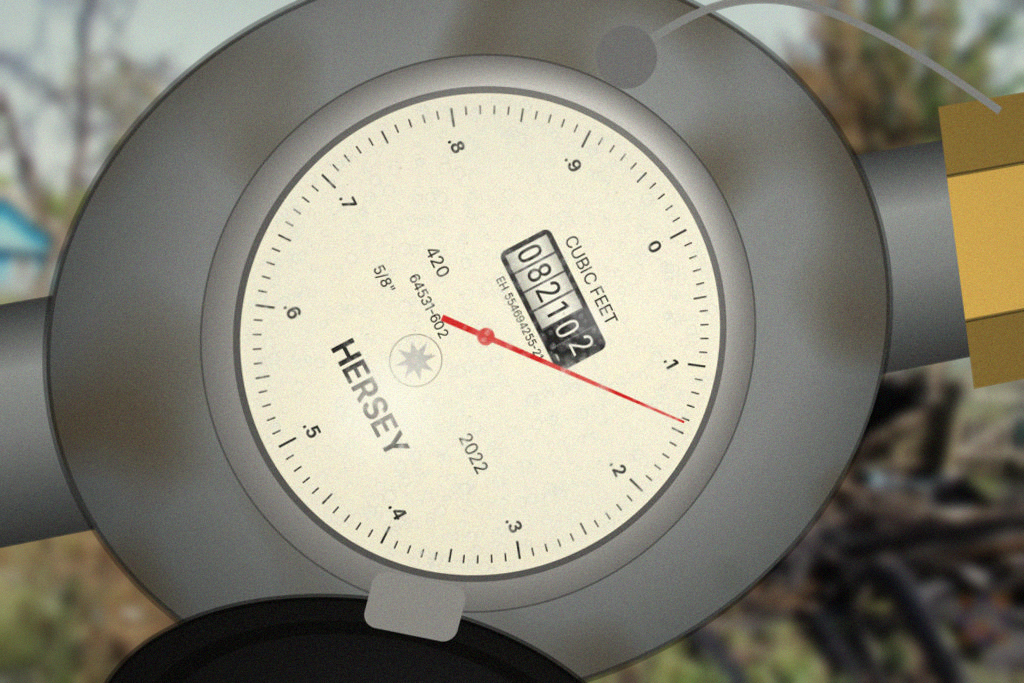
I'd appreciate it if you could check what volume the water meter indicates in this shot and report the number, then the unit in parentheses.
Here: 82102.14 (ft³)
